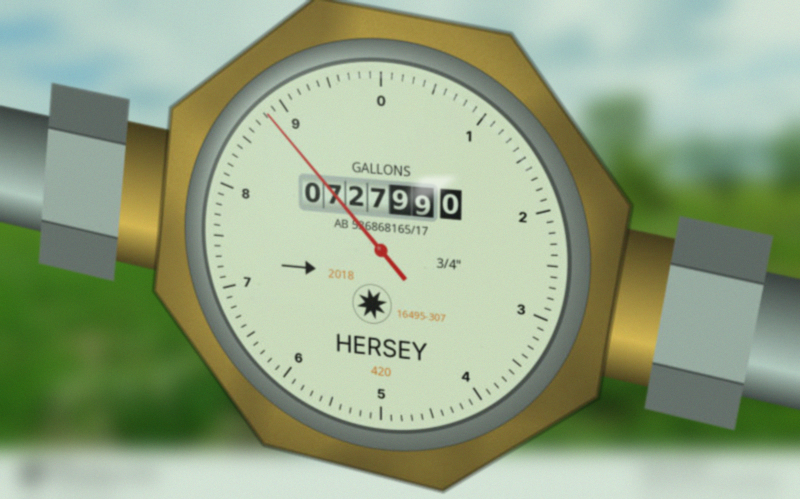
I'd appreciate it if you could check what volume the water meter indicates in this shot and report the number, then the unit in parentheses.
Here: 727988.8 (gal)
